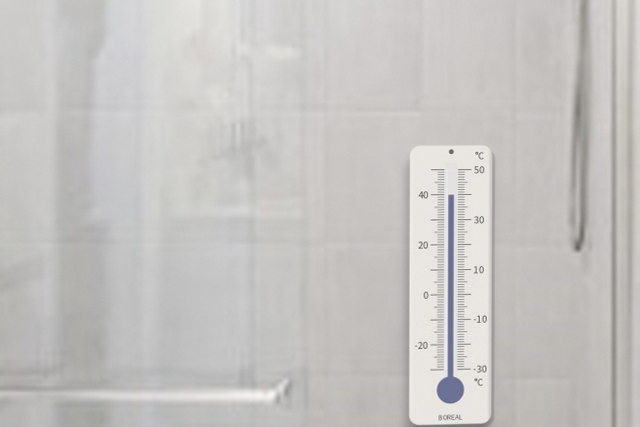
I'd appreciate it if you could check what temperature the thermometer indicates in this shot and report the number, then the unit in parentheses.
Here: 40 (°C)
